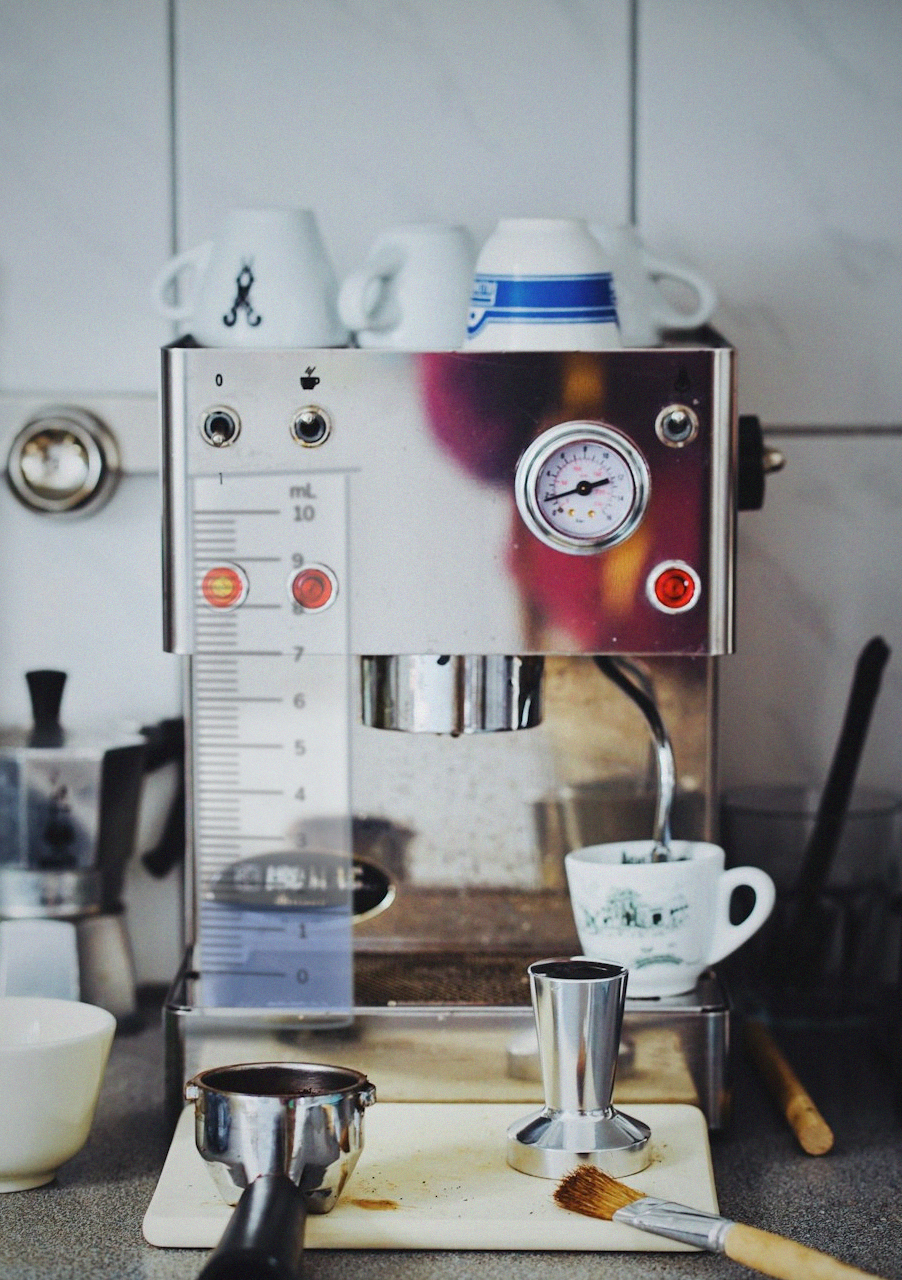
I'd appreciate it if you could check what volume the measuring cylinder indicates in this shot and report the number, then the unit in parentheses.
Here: 1.4 (mL)
